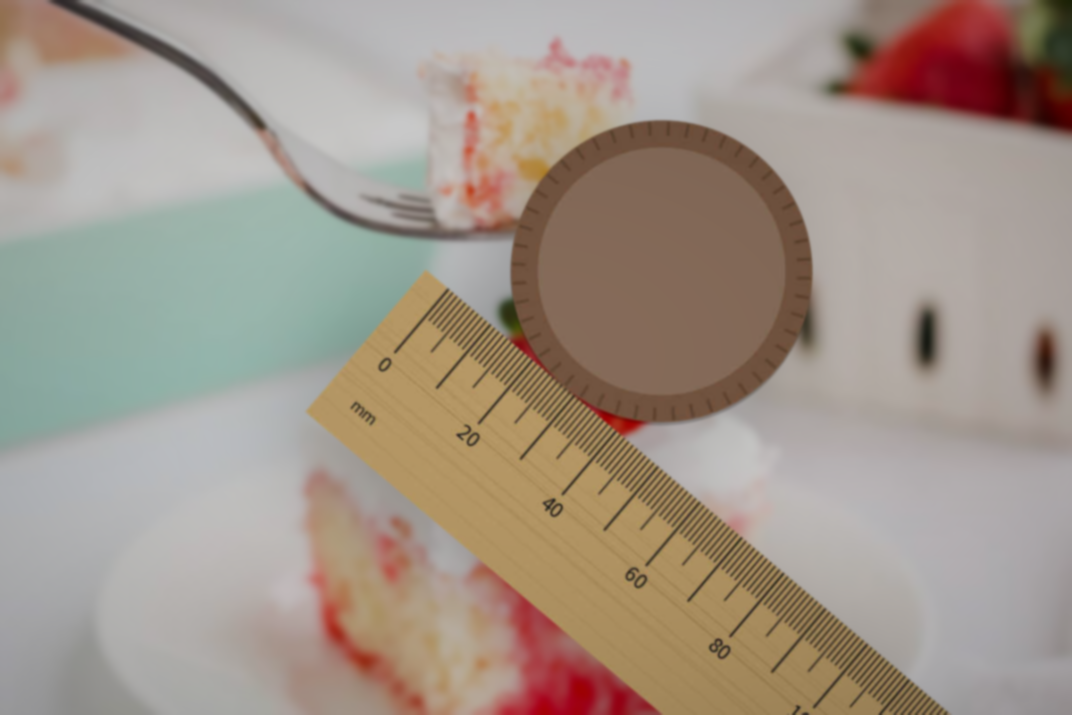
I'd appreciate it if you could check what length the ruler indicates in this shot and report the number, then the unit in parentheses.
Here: 55 (mm)
